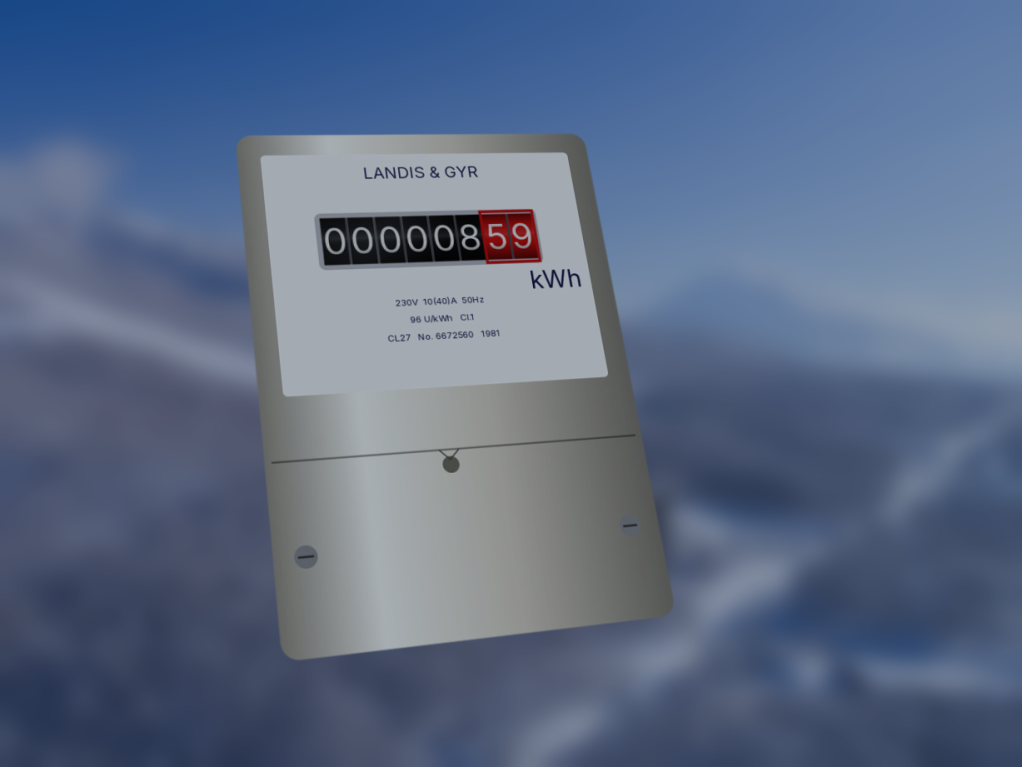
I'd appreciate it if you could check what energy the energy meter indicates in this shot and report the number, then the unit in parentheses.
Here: 8.59 (kWh)
